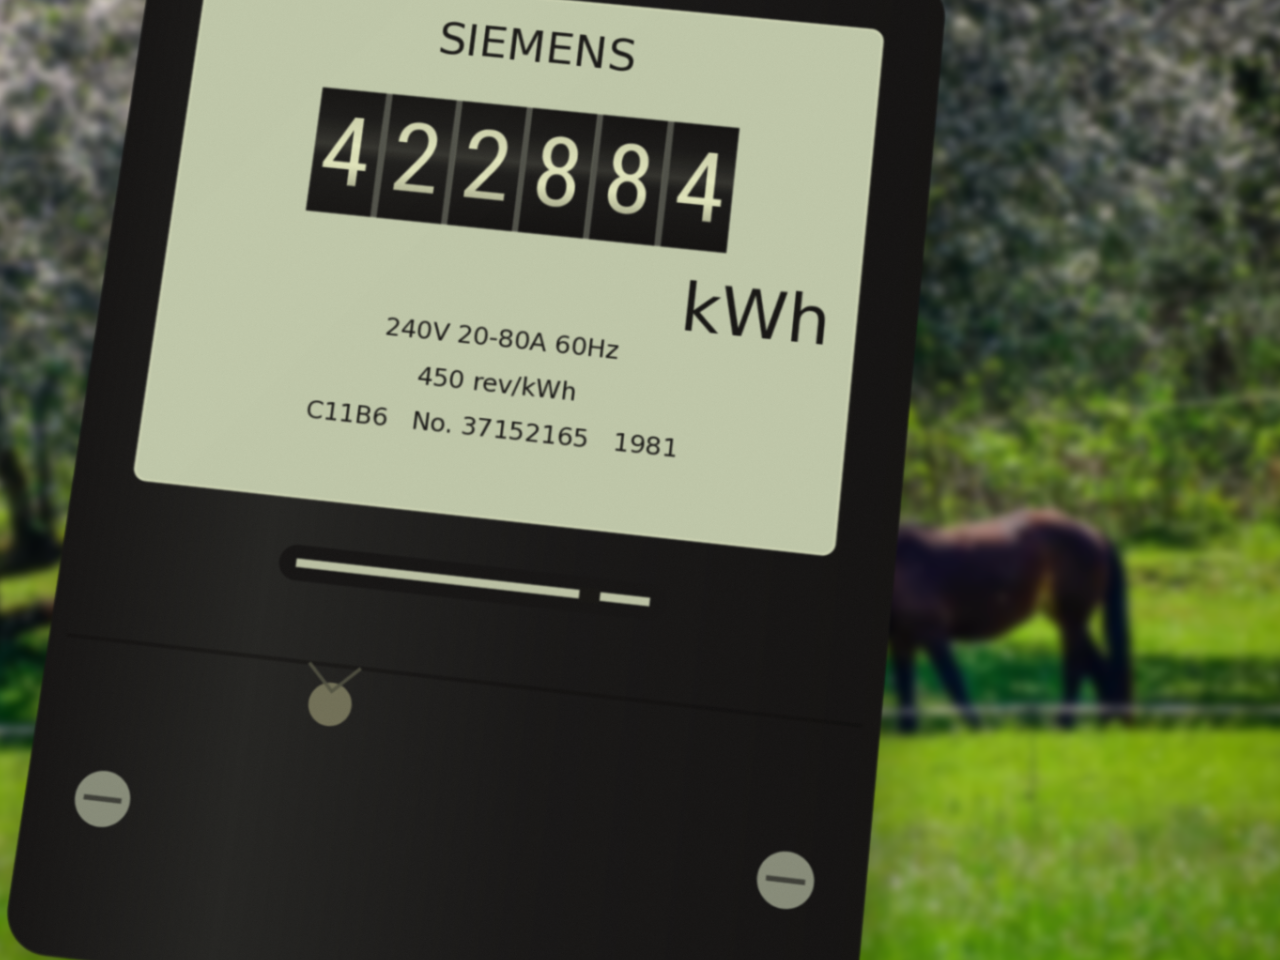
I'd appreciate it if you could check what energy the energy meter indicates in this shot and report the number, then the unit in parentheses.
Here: 422884 (kWh)
